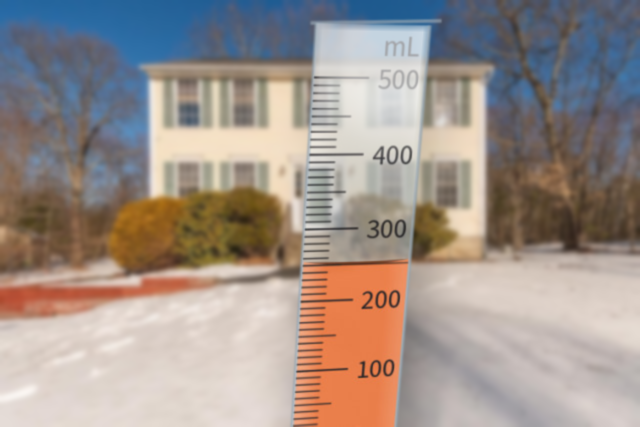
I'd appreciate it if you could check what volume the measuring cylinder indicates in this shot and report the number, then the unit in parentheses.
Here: 250 (mL)
